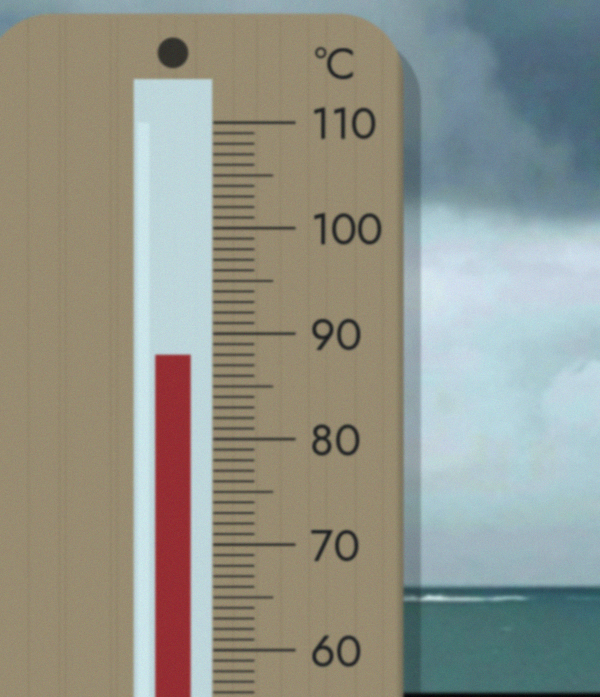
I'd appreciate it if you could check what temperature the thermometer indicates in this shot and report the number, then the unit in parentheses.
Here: 88 (°C)
